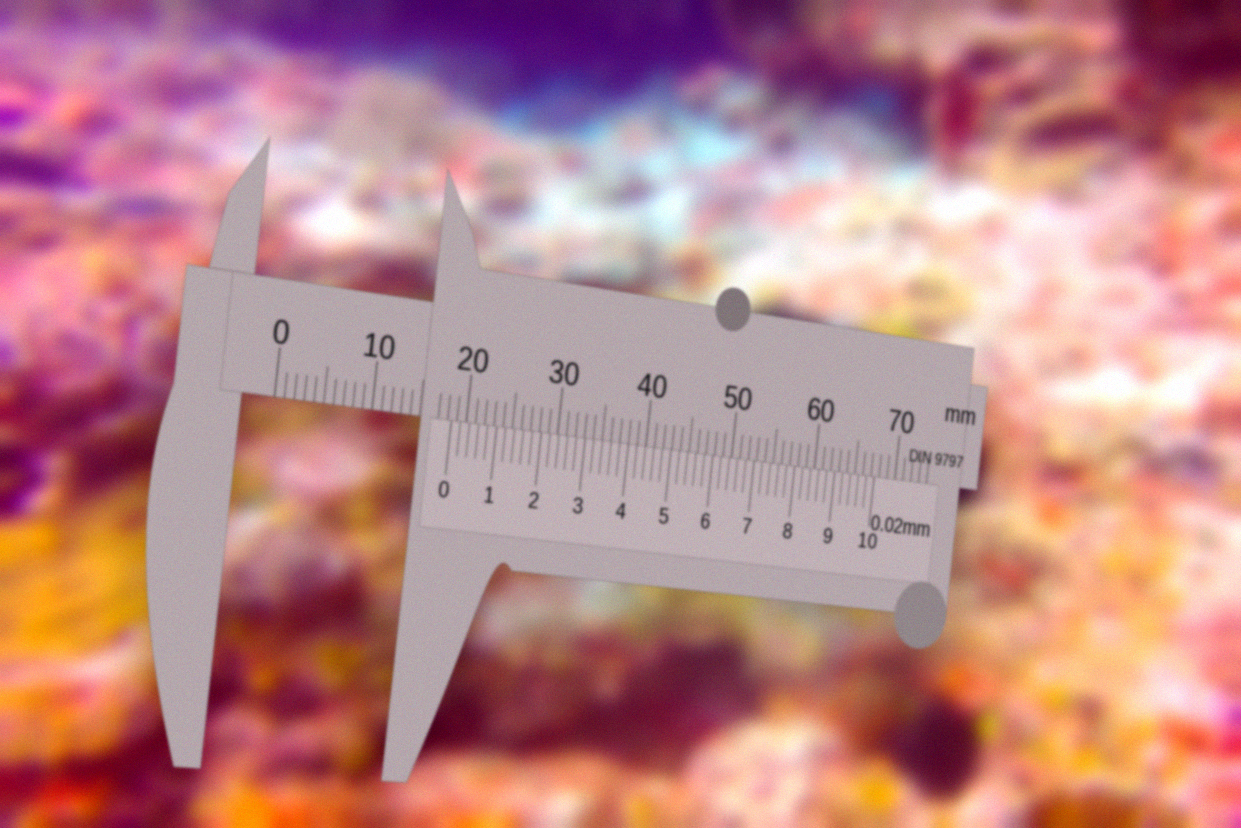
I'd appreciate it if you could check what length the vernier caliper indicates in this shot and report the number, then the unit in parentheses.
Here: 18.4 (mm)
